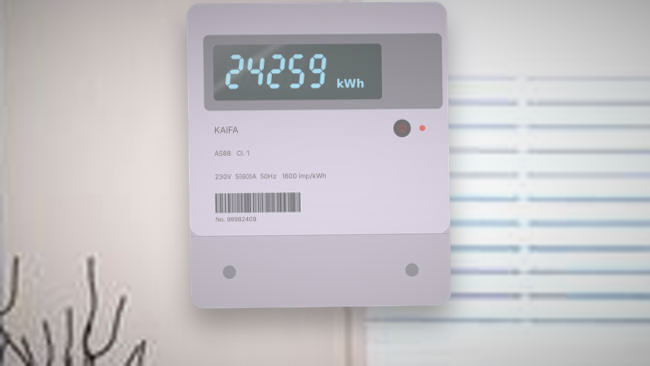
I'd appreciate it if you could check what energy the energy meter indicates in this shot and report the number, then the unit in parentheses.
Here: 24259 (kWh)
